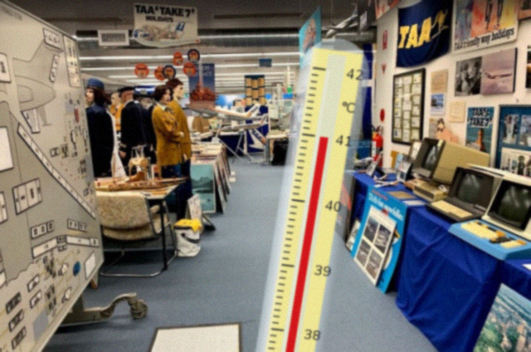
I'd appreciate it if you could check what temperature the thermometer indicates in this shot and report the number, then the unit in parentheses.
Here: 41 (°C)
